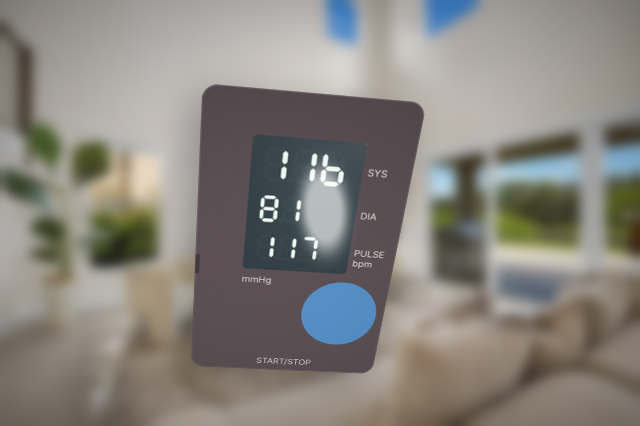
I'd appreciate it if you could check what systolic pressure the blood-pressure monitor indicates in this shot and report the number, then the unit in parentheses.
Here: 116 (mmHg)
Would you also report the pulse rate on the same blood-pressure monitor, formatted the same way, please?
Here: 117 (bpm)
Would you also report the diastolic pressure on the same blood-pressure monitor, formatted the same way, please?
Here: 81 (mmHg)
